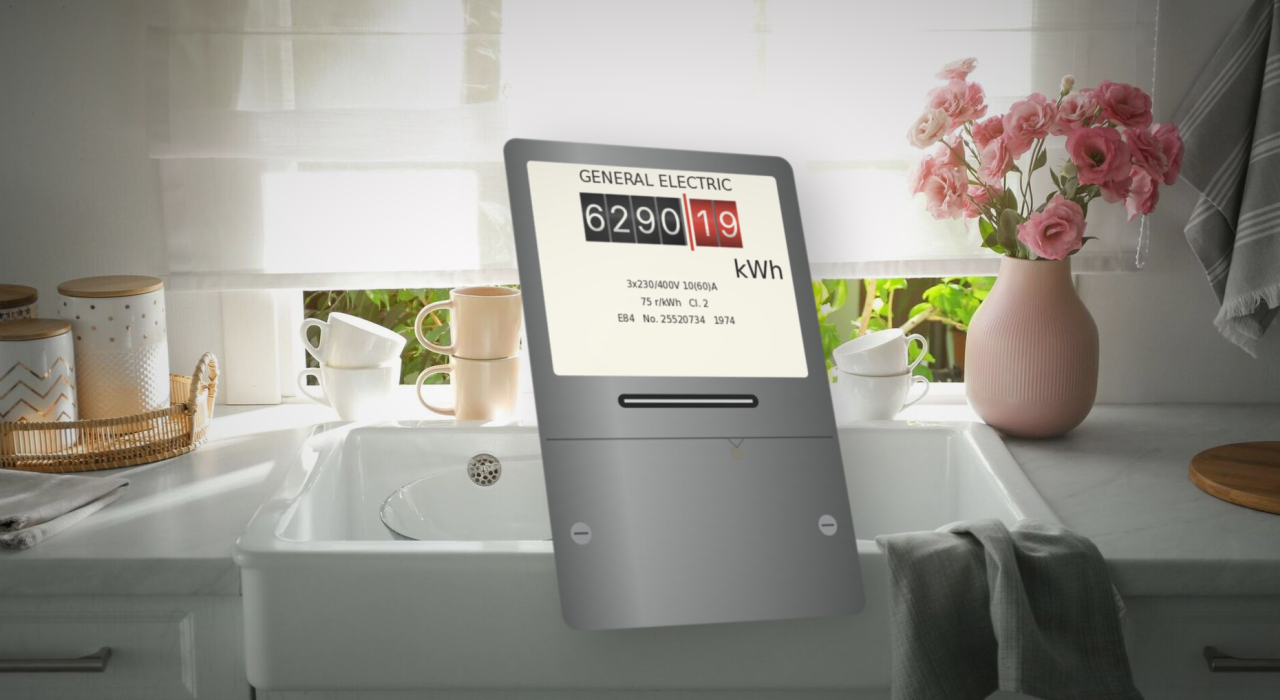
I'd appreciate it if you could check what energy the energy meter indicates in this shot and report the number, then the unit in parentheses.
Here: 6290.19 (kWh)
